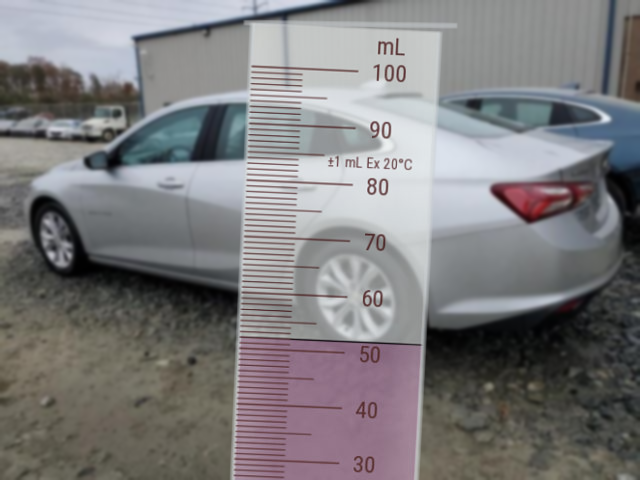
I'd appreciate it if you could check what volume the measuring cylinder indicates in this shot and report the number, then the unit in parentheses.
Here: 52 (mL)
